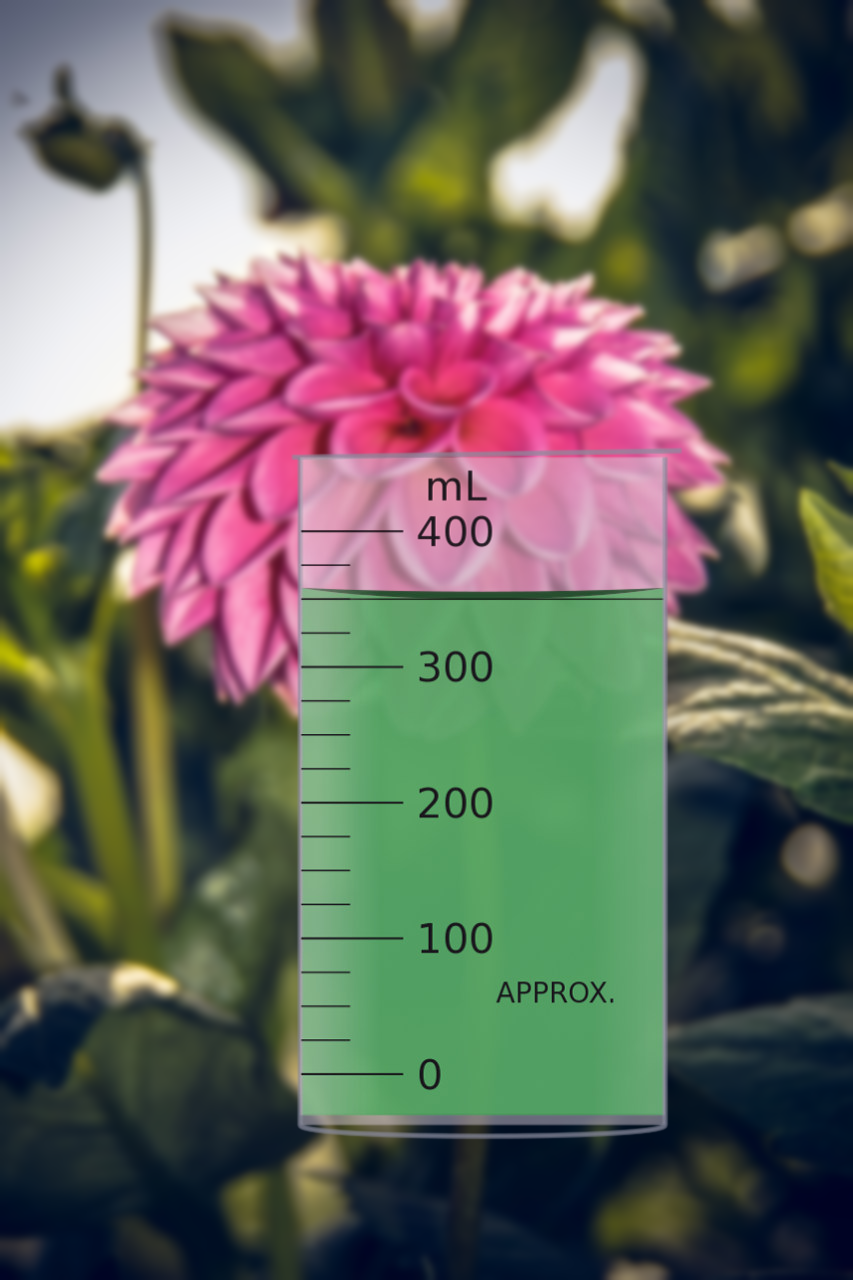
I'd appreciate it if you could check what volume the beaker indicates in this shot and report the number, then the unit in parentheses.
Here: 350 (mL)
